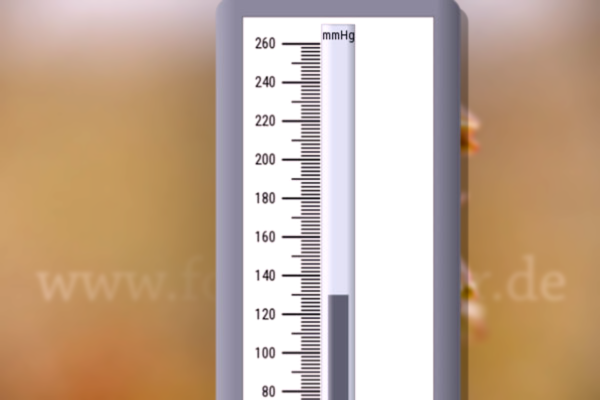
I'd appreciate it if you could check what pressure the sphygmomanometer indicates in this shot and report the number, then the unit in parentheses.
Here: 130 (mmHg)
